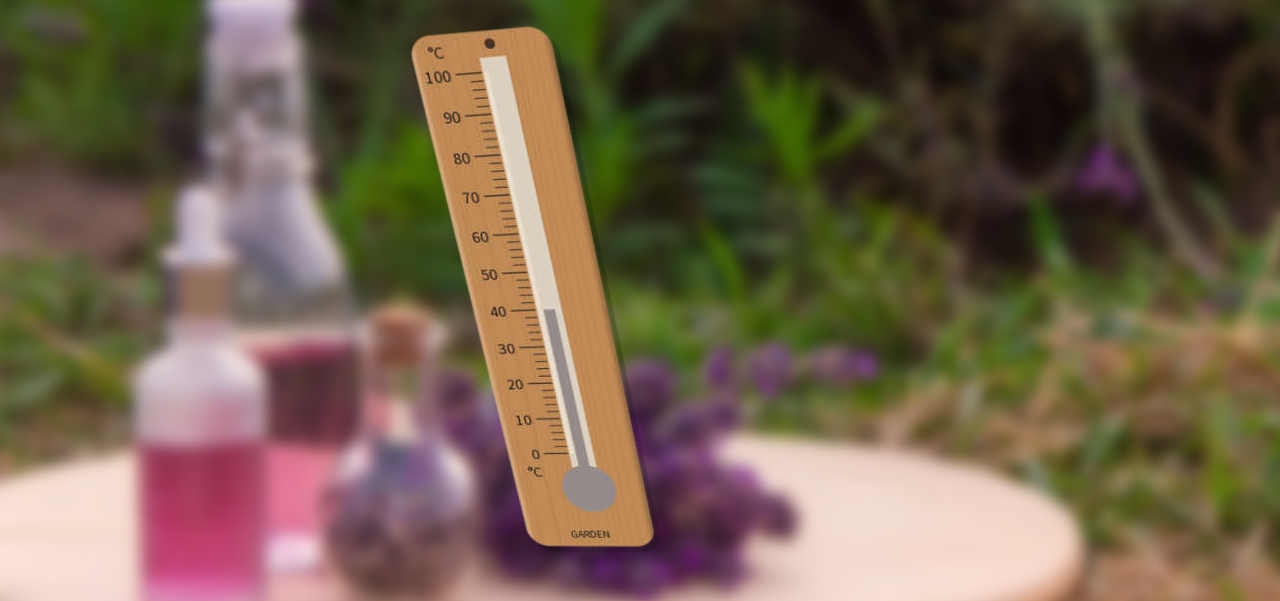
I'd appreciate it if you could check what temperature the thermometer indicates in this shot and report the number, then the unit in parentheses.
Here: 40 (°C)
